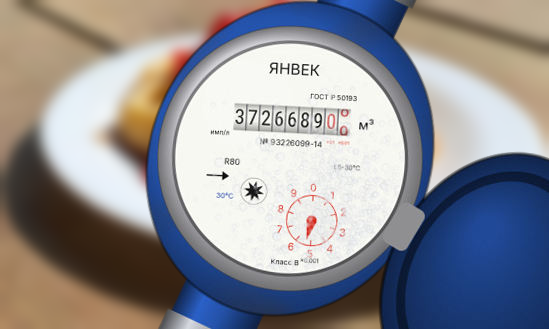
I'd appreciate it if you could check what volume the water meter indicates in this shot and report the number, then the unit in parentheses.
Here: 3726689.085 (m³)
